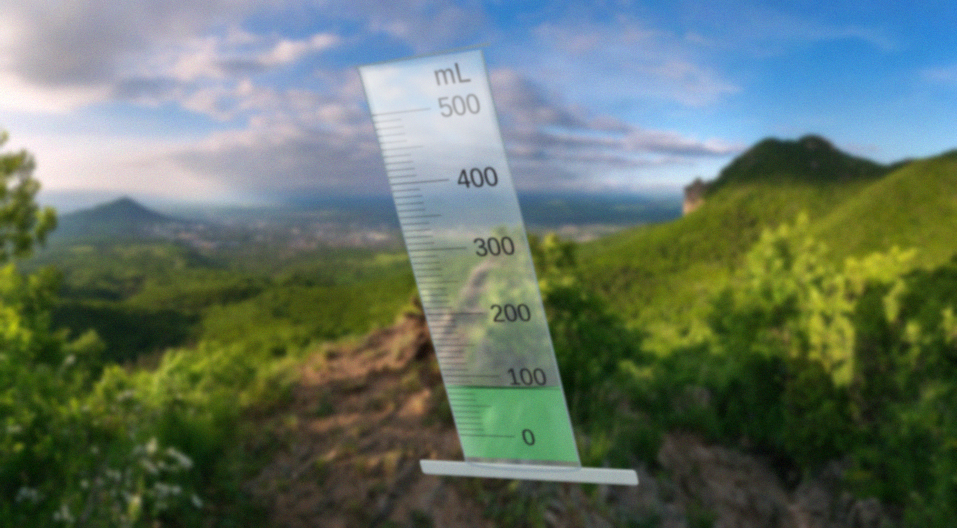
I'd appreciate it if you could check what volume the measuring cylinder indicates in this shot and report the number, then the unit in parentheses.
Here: 80 (mL)
